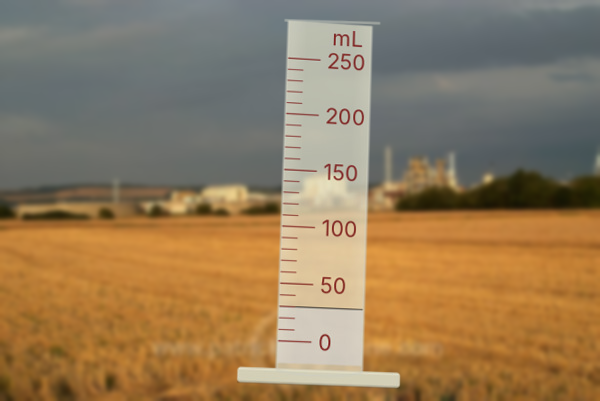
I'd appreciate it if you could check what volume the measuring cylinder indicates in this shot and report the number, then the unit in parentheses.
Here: 30 (mL)
